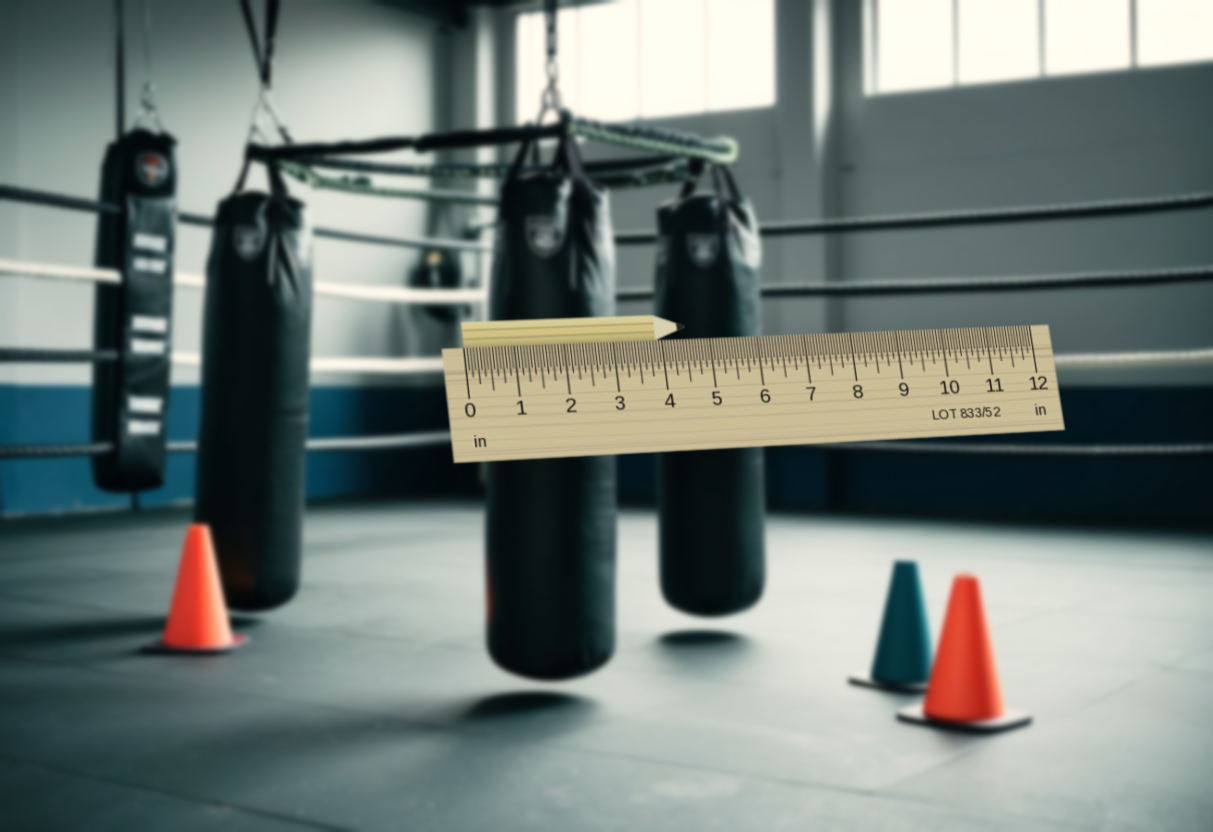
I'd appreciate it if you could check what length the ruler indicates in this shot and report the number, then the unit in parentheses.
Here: 4.5 (in)
